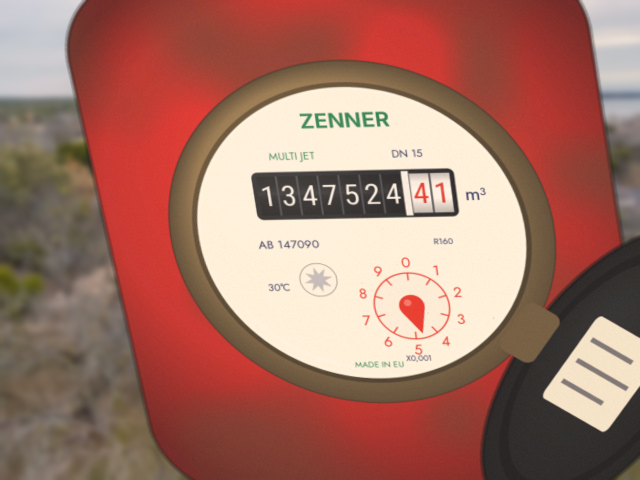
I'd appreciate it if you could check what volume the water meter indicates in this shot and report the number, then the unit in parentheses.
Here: 1347524.414 (m³)
